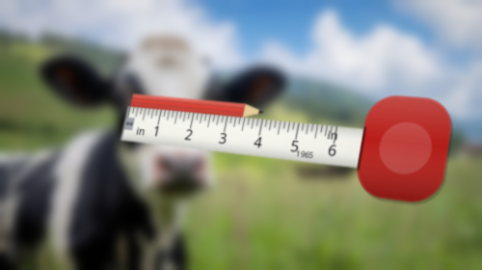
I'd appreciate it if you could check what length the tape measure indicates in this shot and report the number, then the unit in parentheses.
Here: 4 (in)
